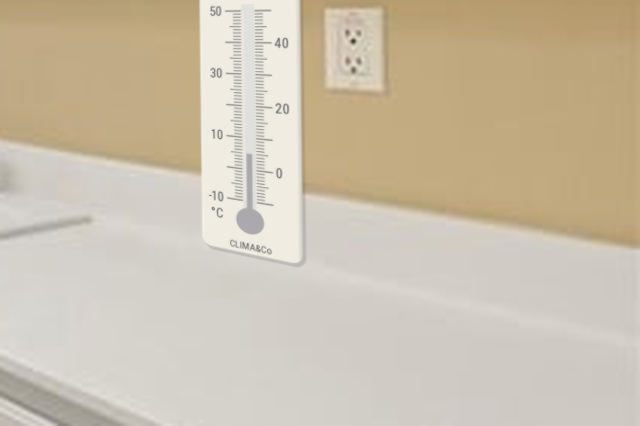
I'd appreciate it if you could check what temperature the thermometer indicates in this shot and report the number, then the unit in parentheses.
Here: 5 (°C)
